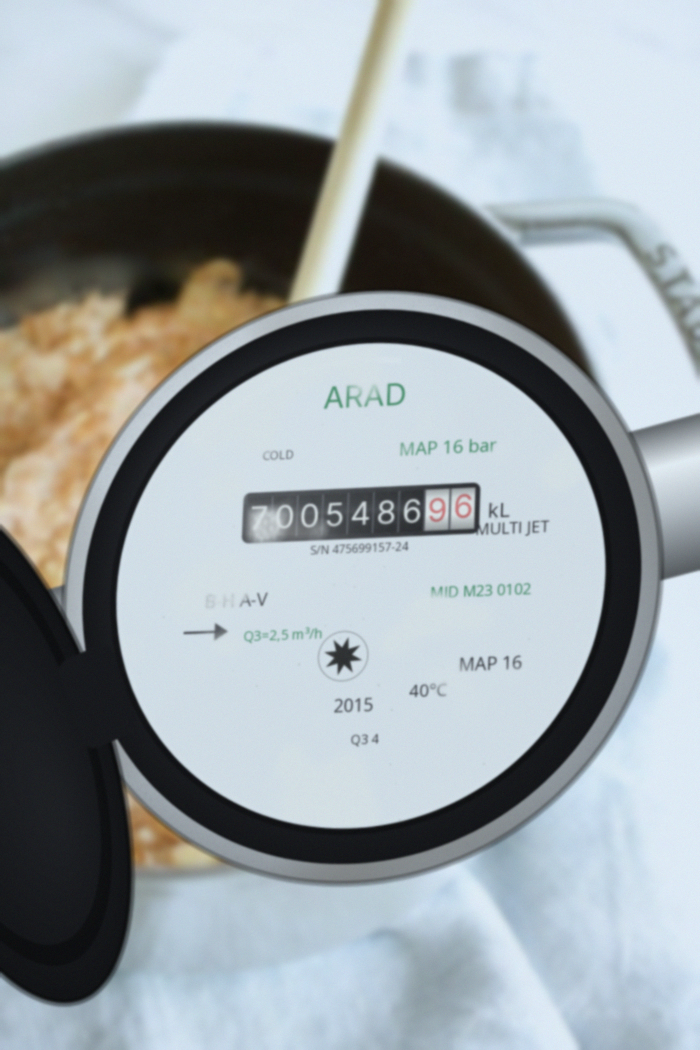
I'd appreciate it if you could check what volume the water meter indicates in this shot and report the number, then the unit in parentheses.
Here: 7005486.96 (kL)
